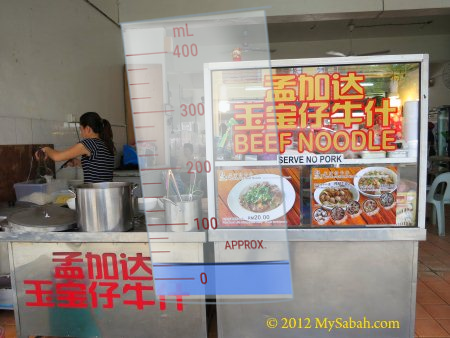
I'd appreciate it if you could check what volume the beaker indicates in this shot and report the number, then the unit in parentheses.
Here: 25 (mL)
